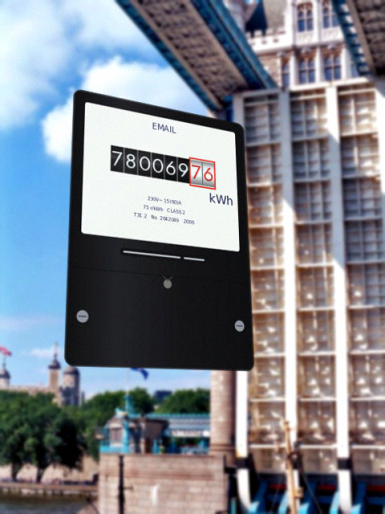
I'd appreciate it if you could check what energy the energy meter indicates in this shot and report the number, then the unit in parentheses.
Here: 780069.76 (kWh)
